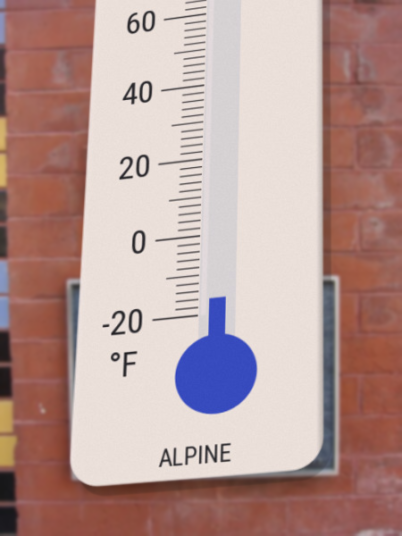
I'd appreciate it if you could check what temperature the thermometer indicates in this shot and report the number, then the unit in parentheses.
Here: -16 (°F)
